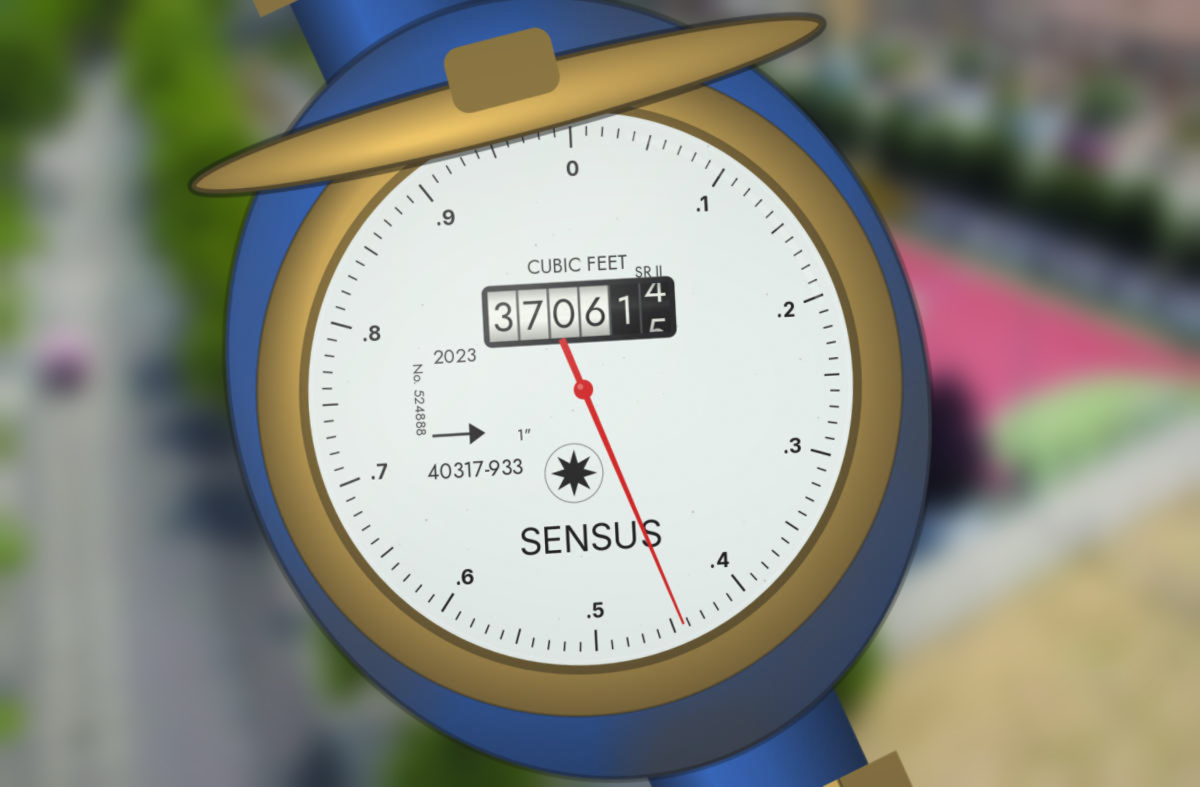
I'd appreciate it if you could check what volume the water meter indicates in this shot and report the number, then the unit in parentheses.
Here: 370614.44 (ft³)
